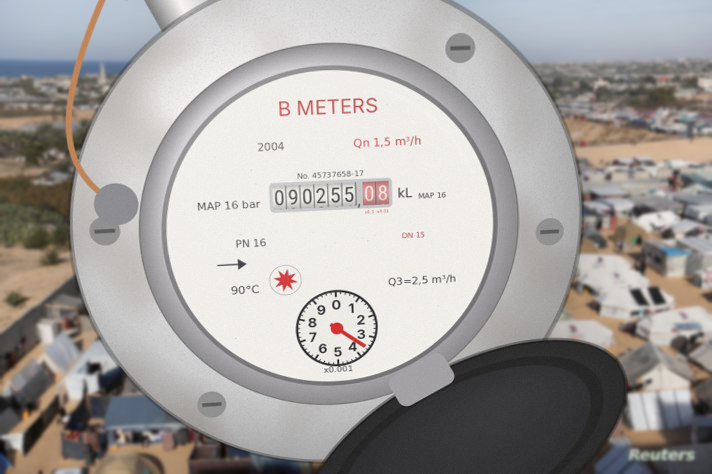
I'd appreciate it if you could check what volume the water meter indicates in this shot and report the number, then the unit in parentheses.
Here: 90255.083 (kL)
